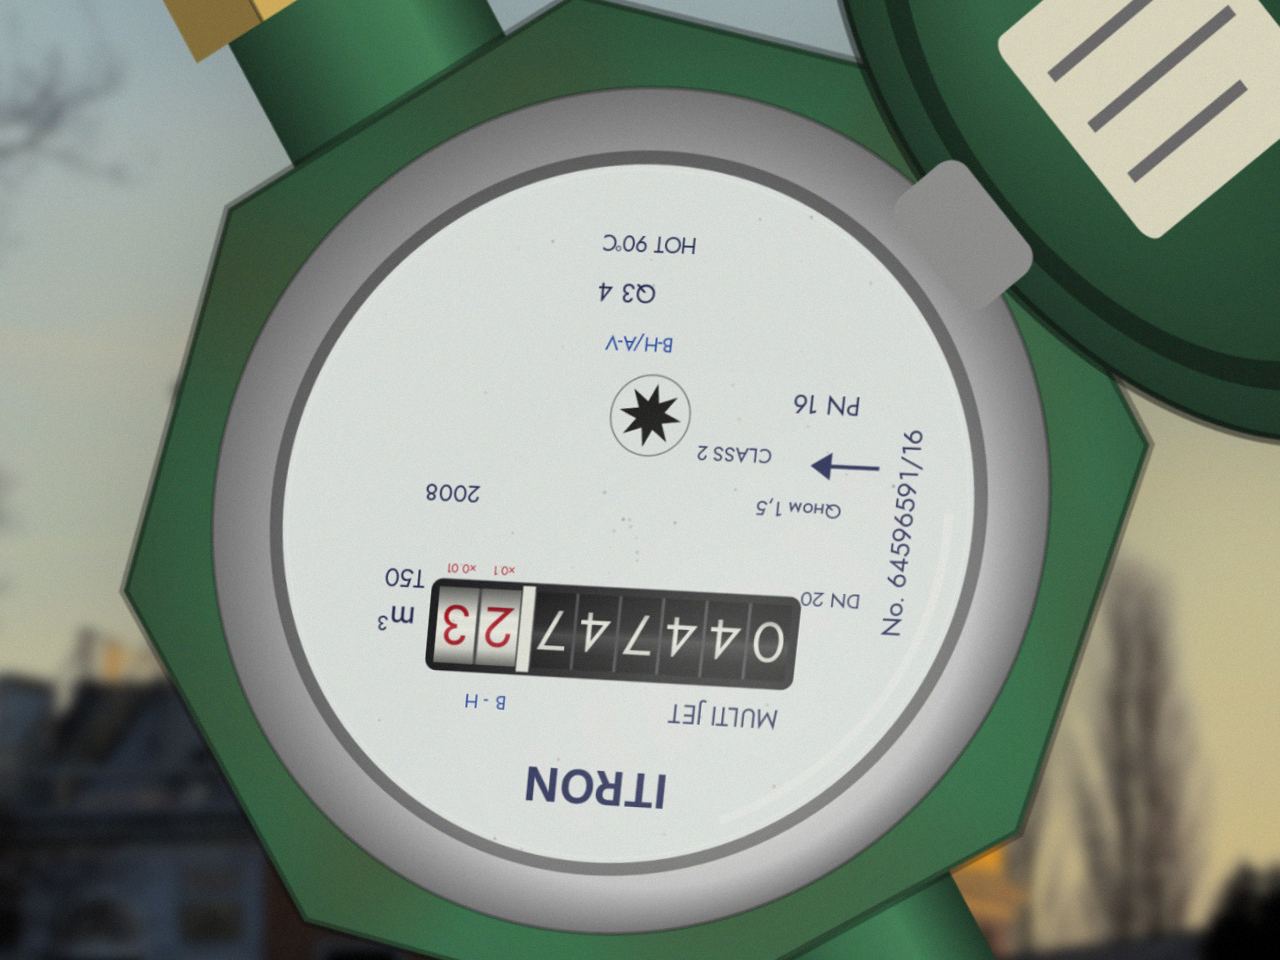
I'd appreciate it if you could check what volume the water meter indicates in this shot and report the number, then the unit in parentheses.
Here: 44747.23 (m³)
